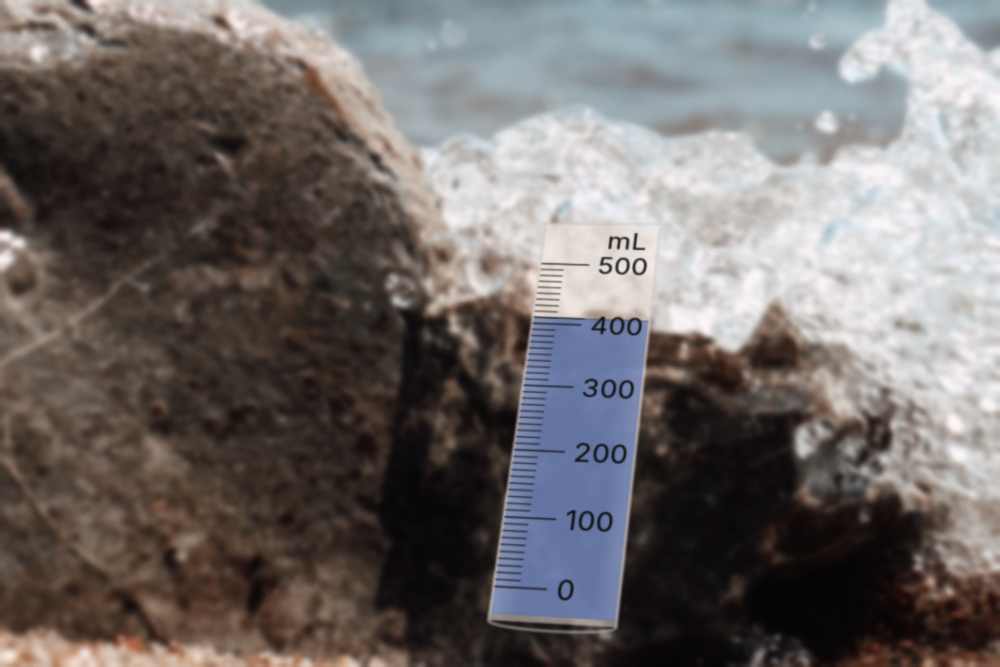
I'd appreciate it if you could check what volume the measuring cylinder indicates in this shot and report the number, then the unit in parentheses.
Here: 410 (mL)
